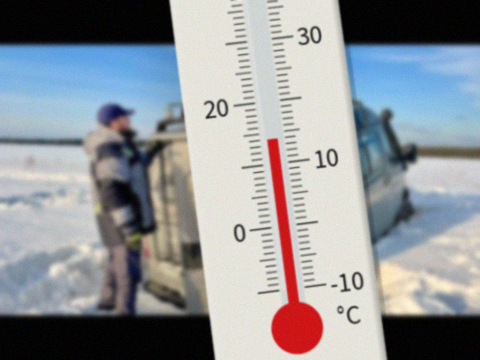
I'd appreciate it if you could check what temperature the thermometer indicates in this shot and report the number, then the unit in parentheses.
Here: 14 (°C)
